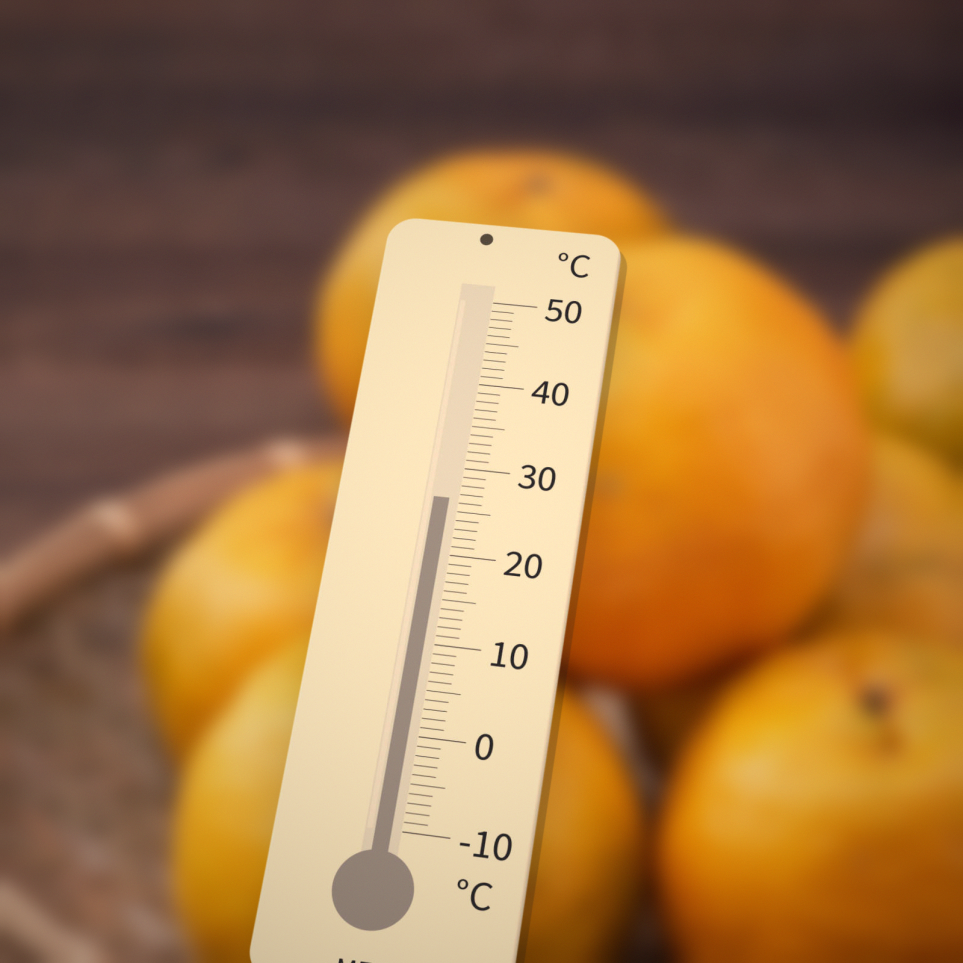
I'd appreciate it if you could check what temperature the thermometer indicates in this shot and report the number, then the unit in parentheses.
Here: 26.5 (°C)
